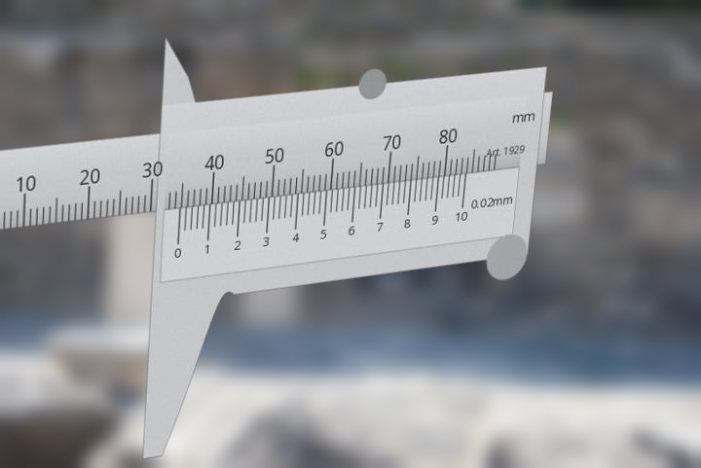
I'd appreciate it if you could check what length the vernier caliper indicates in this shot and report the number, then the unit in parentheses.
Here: 34.8 (mm)
